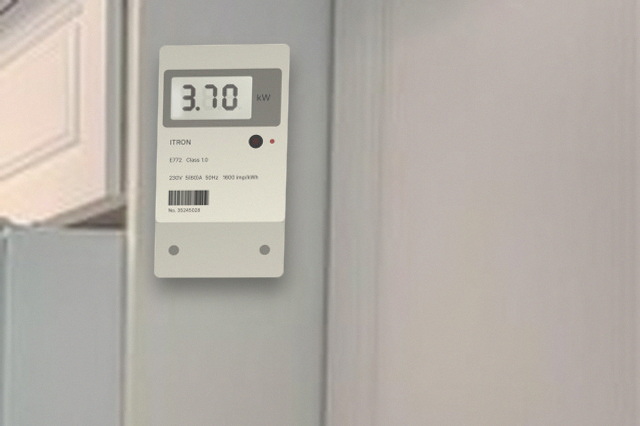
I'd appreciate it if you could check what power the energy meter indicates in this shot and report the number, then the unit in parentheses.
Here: 3.70 (kW)
